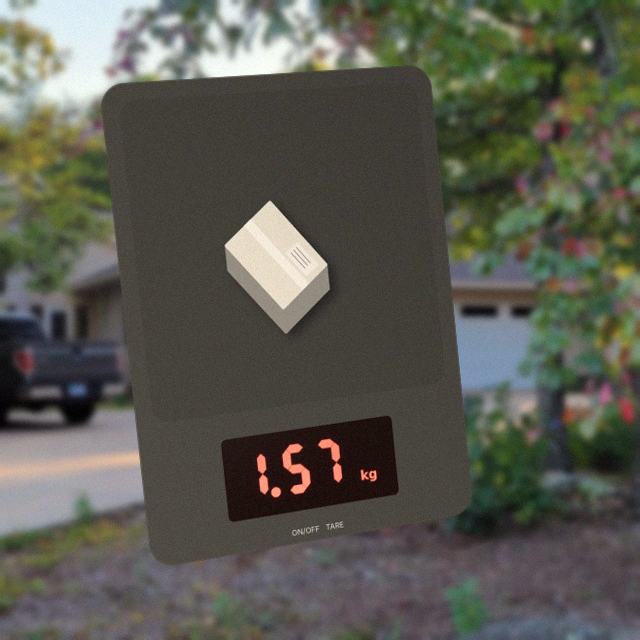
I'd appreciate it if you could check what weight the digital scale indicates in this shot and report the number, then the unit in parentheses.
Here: 1.57 (kg)
